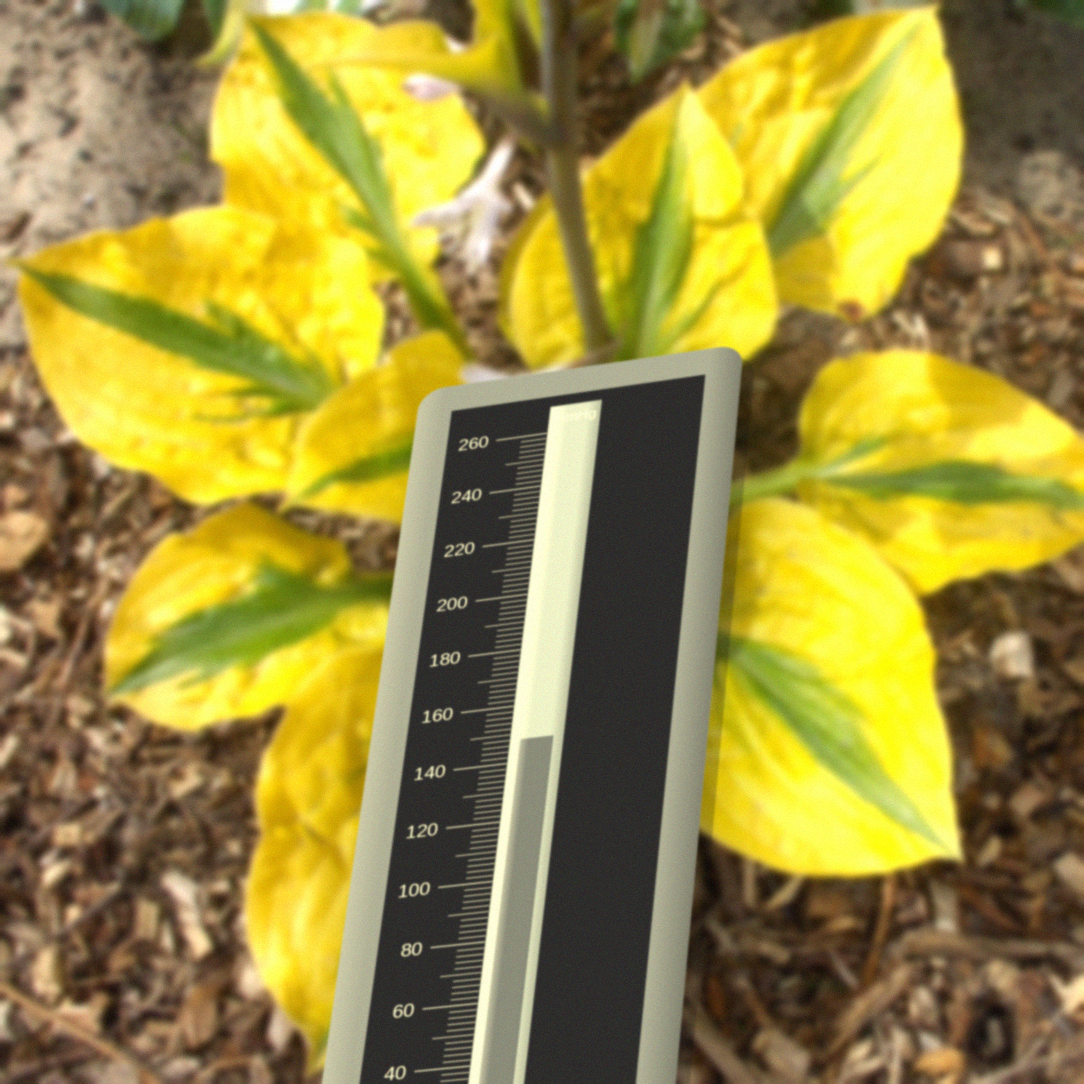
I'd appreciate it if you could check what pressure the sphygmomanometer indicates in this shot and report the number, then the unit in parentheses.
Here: 148 (mmHg)
